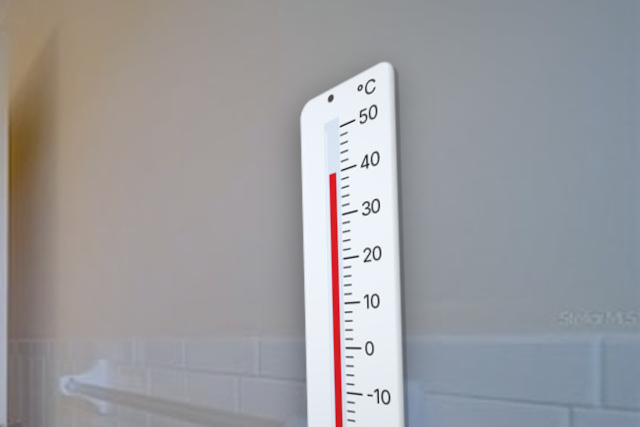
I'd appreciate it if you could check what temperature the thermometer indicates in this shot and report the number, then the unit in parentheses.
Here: 40 (°C)
